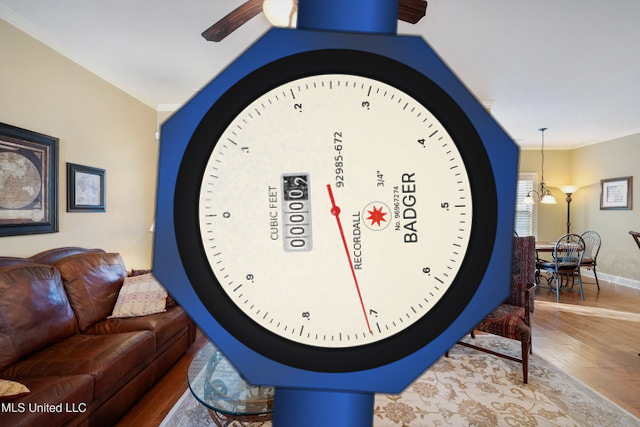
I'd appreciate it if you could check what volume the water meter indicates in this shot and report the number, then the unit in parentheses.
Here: 1.71 (ft³)
